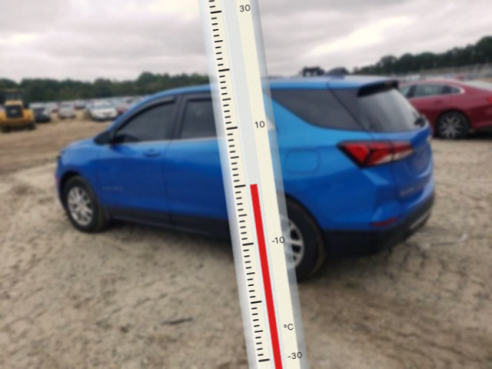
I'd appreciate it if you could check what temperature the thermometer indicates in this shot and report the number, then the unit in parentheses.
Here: 0 (°C)
